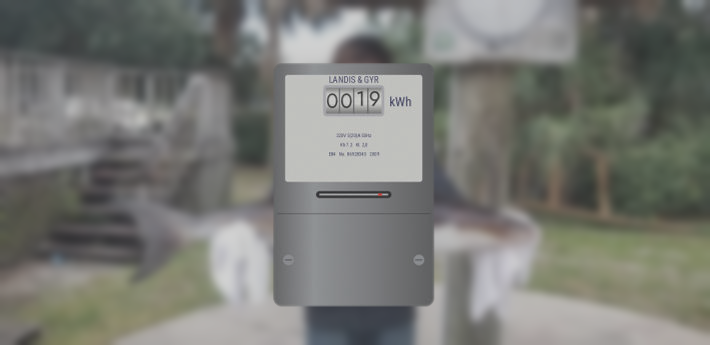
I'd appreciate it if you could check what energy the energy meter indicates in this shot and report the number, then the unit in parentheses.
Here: 19 (kWh)
